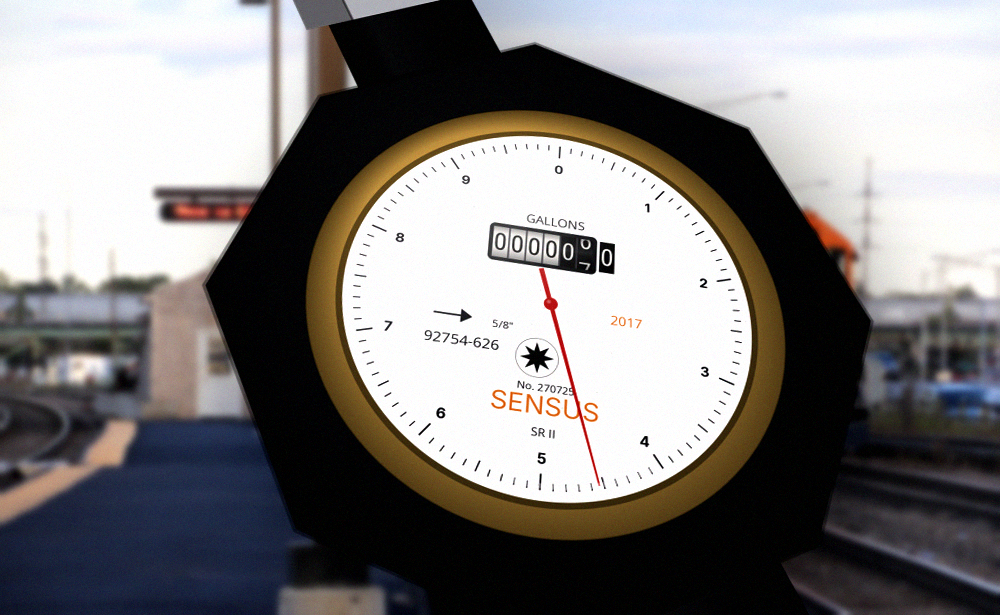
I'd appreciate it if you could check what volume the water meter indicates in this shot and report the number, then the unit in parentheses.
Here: 64.5 (gal)
